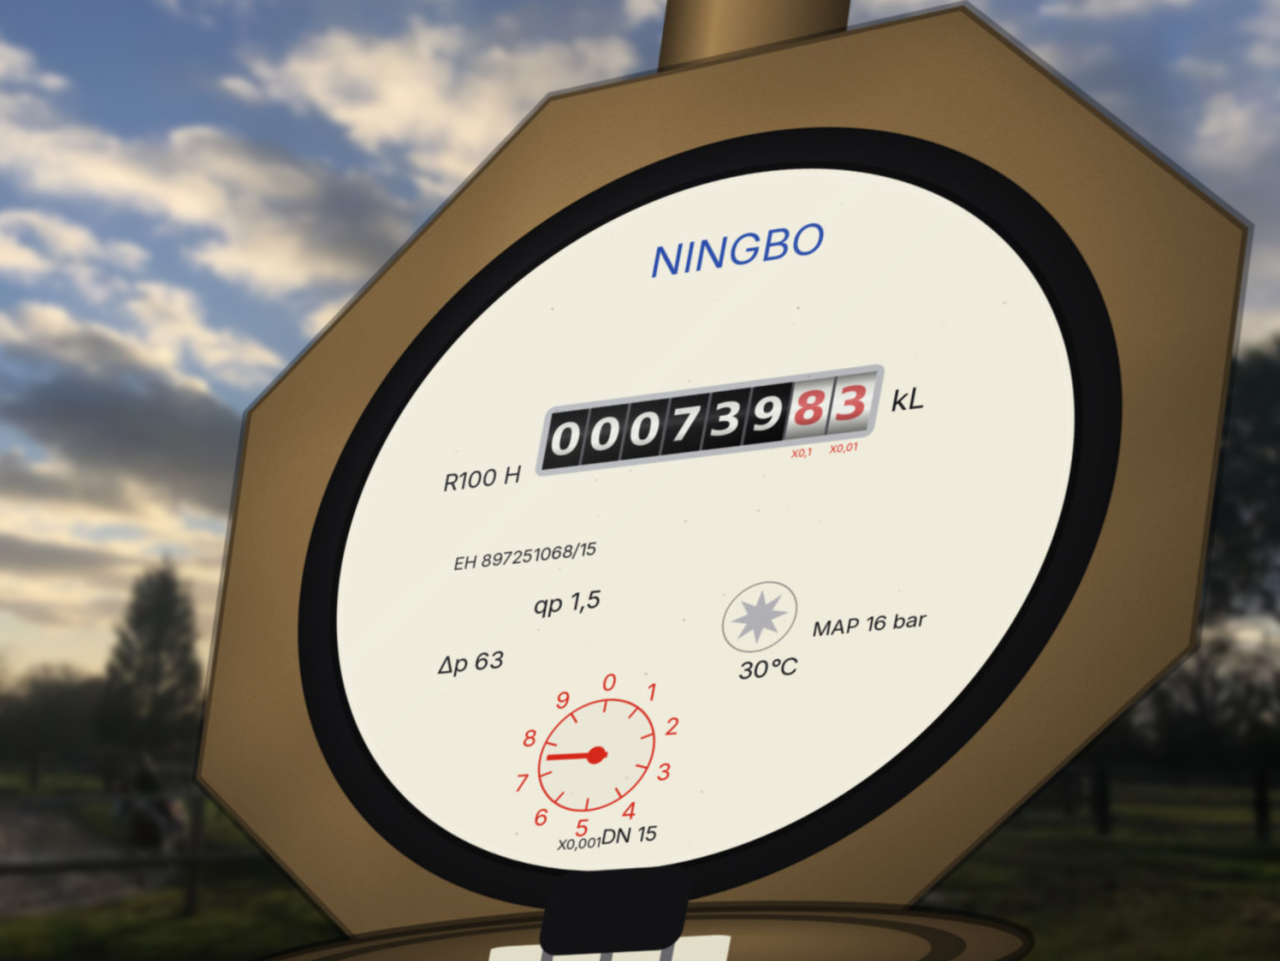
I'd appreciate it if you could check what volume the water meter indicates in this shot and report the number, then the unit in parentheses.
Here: 739.837 (kL)
